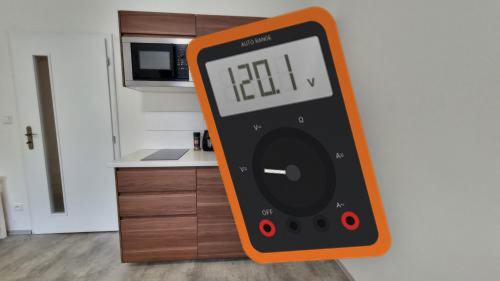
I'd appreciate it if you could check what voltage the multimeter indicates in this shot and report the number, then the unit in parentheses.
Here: 120.1 (V)
